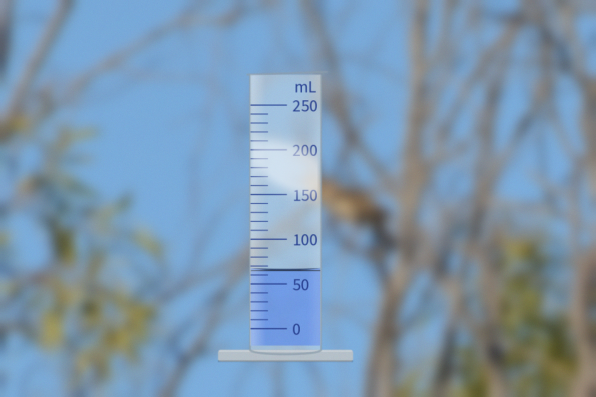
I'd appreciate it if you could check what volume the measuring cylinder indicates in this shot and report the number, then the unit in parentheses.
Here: 65 (mL)
